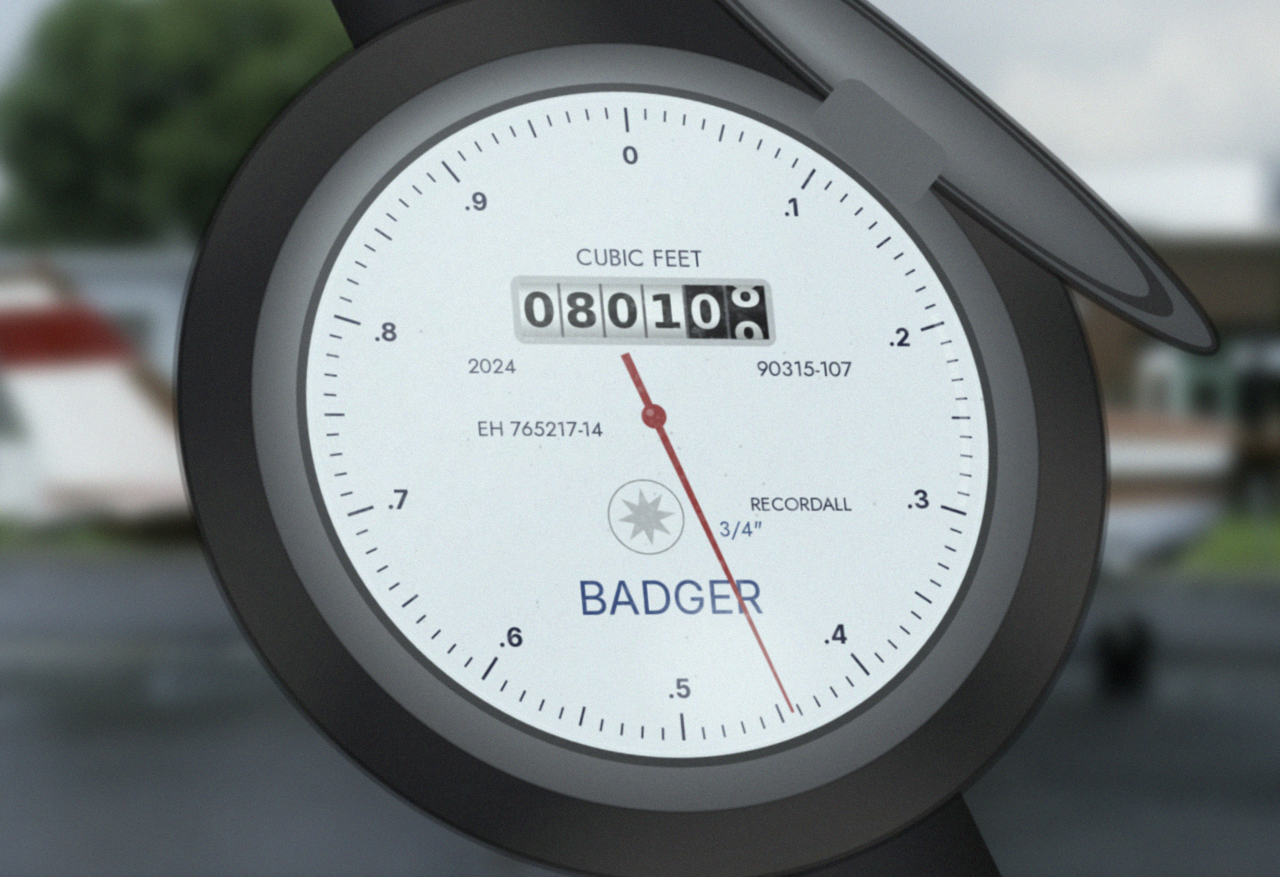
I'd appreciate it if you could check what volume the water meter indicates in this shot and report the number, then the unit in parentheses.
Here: 80108.44 (ft³)
